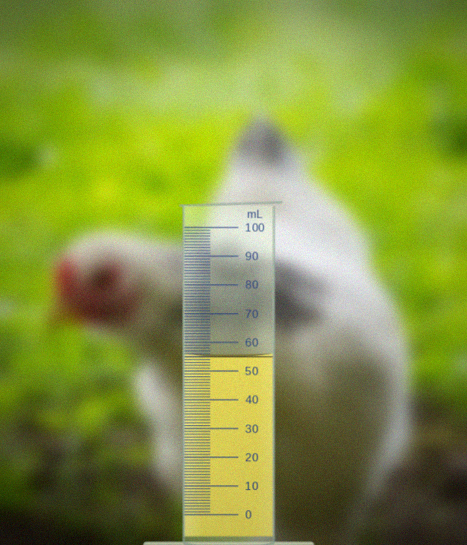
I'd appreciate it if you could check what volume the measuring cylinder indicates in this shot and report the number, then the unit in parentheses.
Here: 55 (mL)
